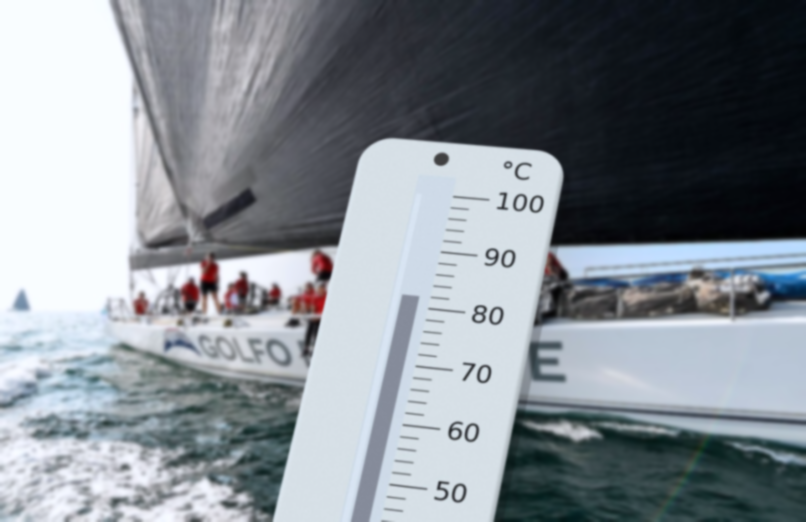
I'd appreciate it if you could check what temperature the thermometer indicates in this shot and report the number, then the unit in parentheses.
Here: 82 (°C)
